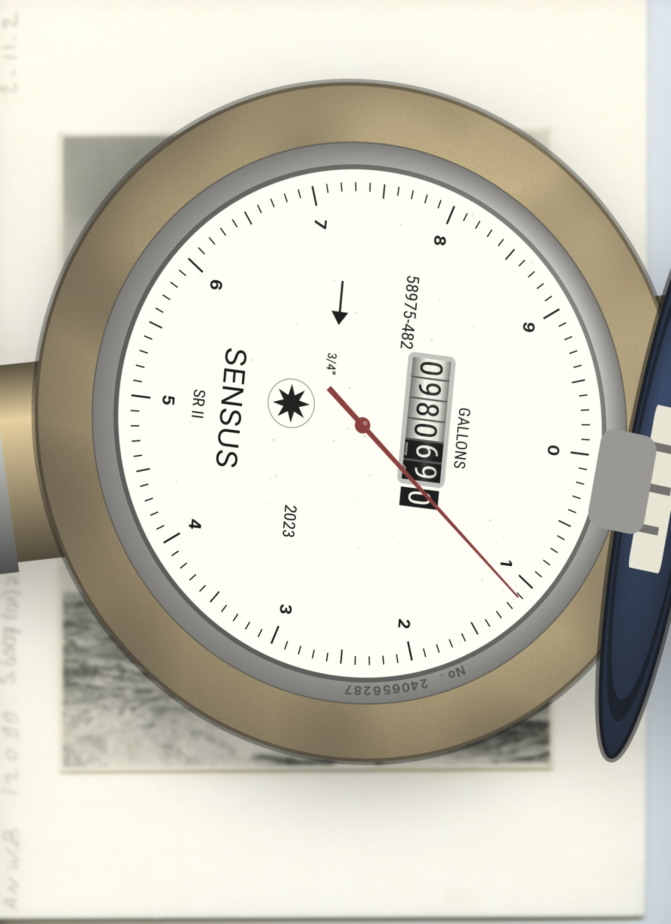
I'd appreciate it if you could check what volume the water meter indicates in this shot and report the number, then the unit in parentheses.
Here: 980691.1 (gal)
